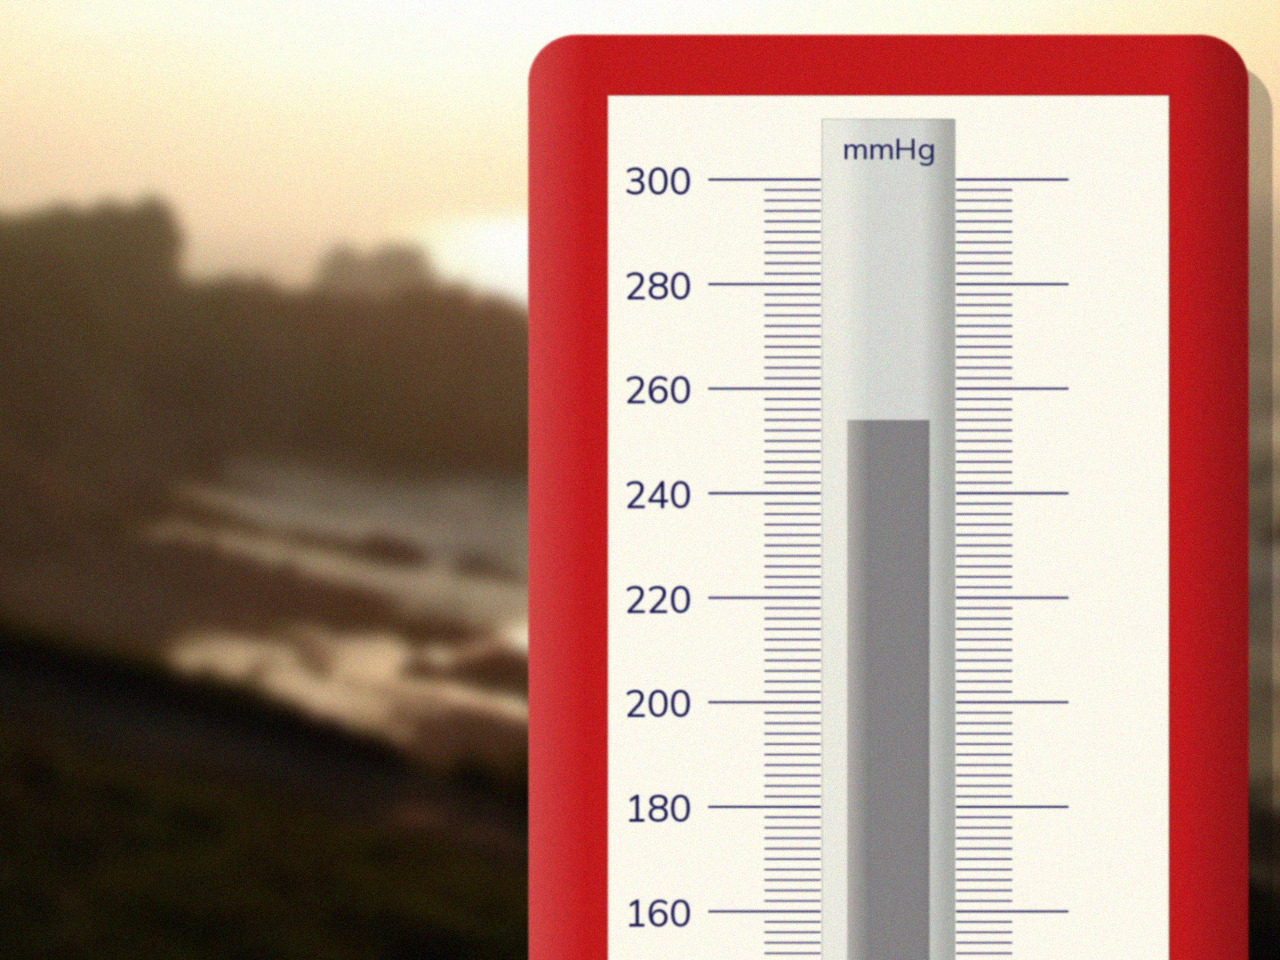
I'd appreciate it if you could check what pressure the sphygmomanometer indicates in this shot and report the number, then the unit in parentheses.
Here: 254 (mmHg)
